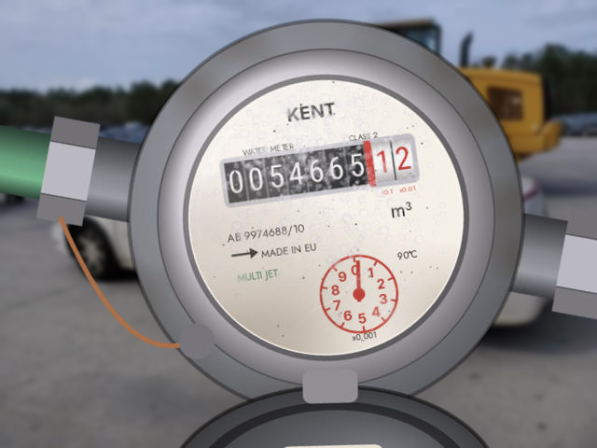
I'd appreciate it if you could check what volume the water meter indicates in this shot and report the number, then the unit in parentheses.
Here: 54665.120 (m³)
